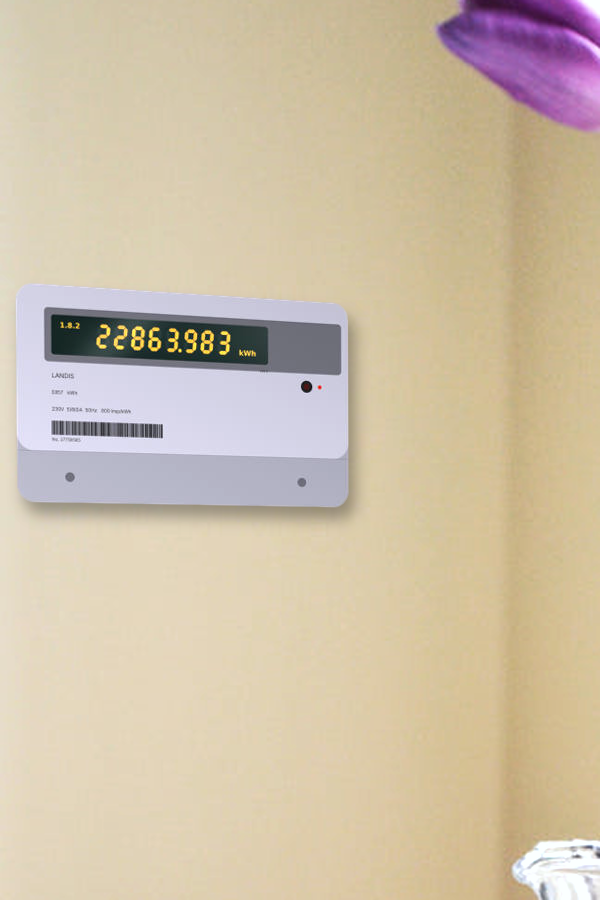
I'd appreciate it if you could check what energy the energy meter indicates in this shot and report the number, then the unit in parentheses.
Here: 22863.983 (kWh)
